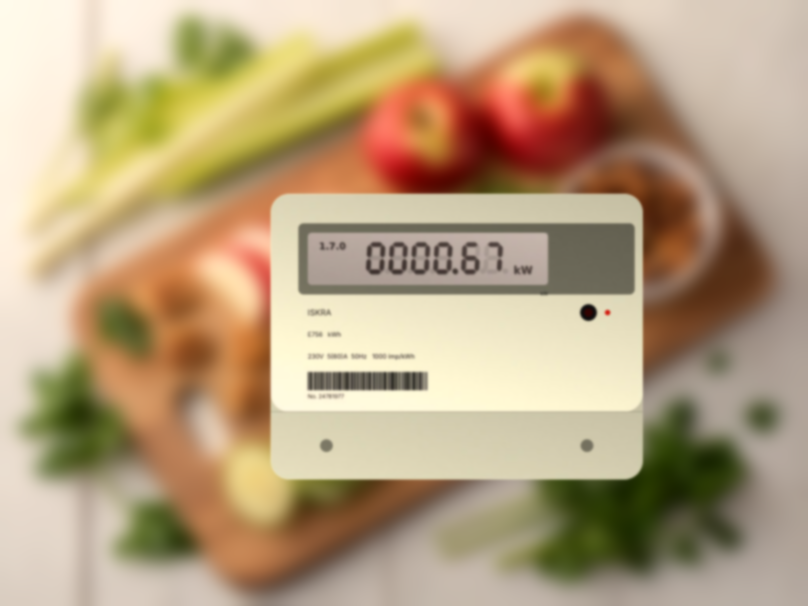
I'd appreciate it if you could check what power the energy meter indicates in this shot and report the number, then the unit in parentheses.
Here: 0.67 (kW)
